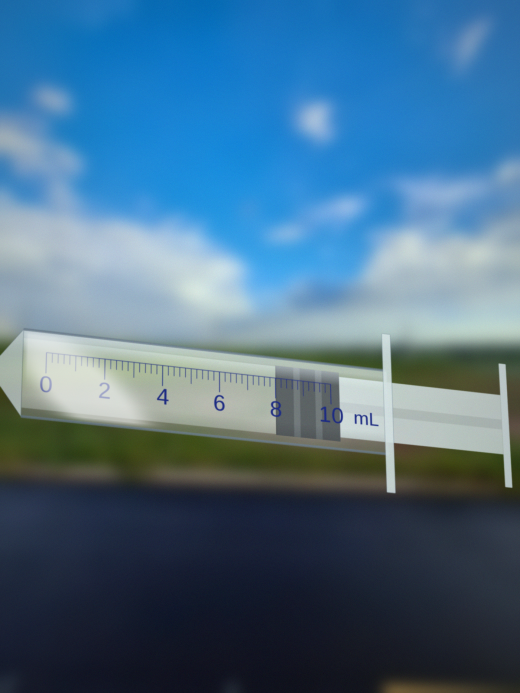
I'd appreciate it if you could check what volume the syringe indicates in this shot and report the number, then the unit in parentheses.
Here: 8 (mL)
